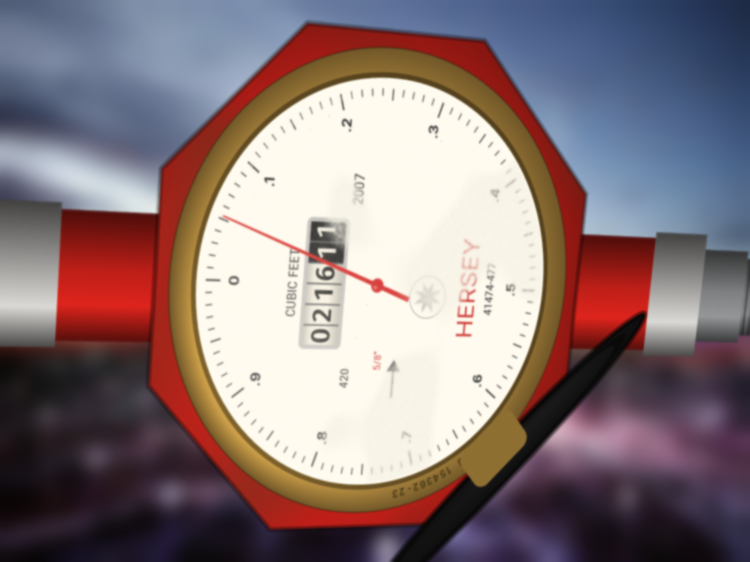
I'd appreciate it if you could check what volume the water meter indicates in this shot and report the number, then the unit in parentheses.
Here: 21611.05 (ft³)
